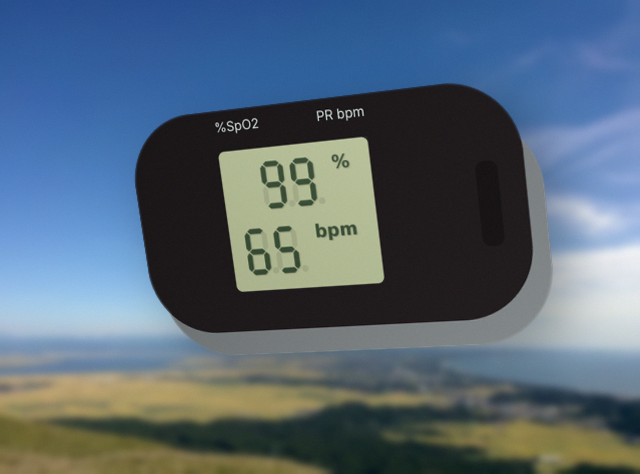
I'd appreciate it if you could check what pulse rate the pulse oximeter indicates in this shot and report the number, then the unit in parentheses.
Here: 65 (bpm)
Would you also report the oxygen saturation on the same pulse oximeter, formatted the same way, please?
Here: 99 (%)
